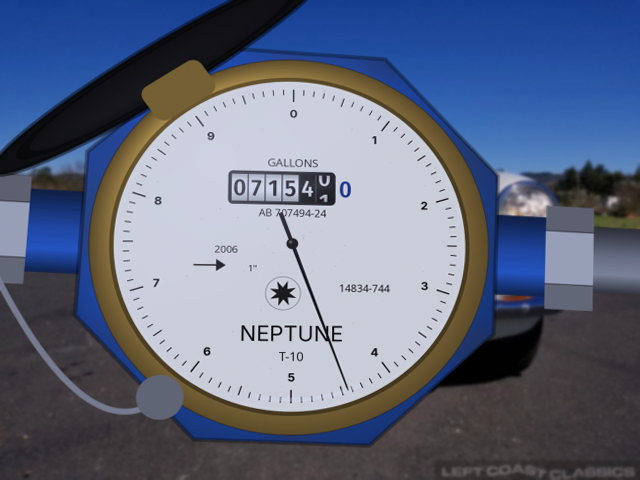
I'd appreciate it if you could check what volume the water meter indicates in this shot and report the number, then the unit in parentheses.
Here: 715404.4 (gal)
